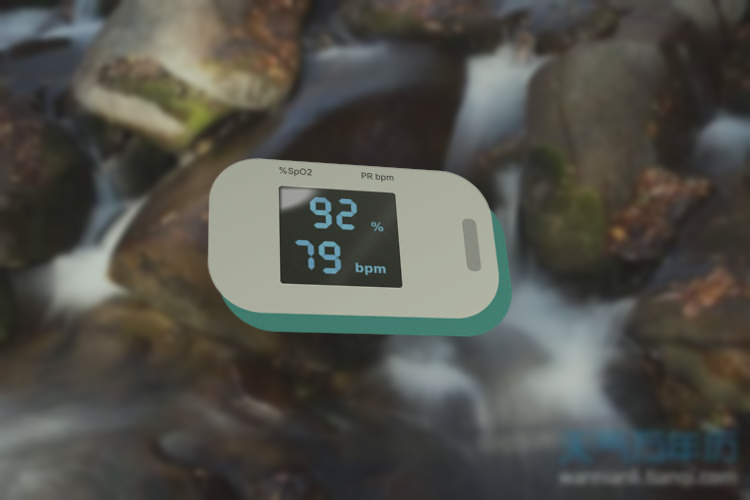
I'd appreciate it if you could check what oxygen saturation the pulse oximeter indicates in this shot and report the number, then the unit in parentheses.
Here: 92 (%)
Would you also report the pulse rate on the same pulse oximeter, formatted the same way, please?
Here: 79 (bpm)
